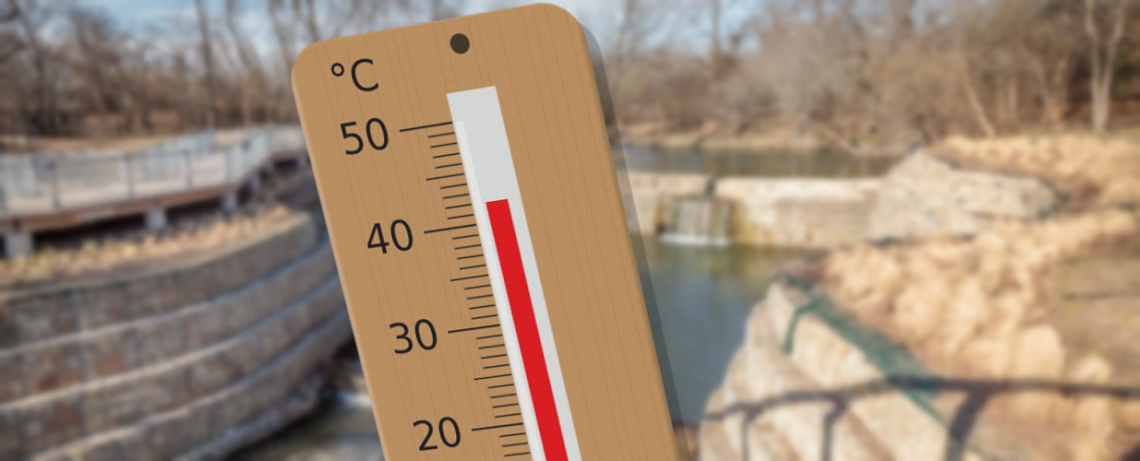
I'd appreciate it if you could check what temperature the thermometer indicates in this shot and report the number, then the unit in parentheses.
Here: 42 (°C)
